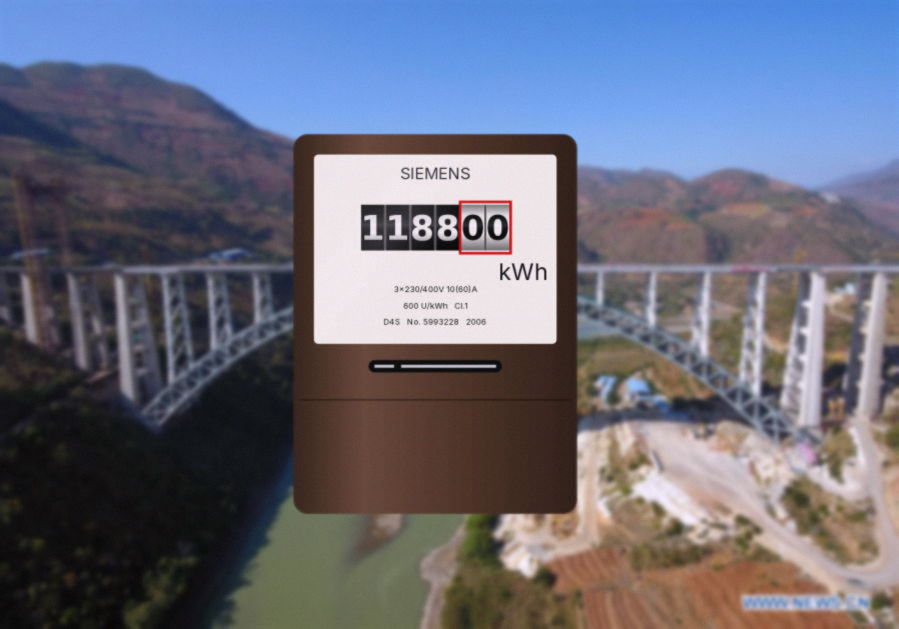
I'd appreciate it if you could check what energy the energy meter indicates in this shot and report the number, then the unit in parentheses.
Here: 1188.00 (kWh)
